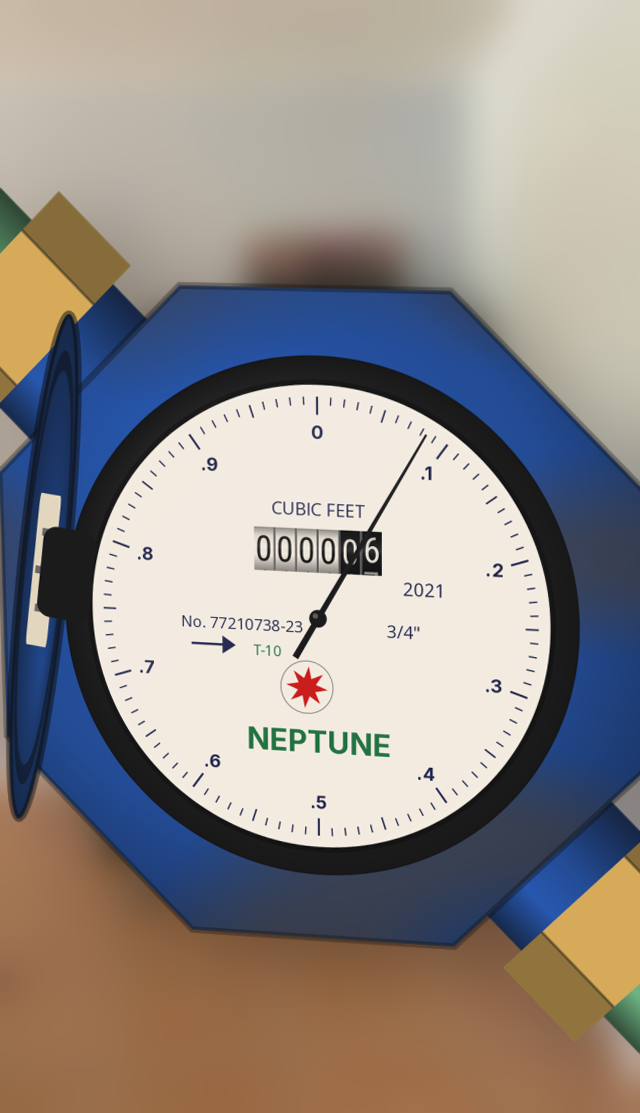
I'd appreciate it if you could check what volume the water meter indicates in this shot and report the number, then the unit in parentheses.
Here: 6.08 (ft³)
